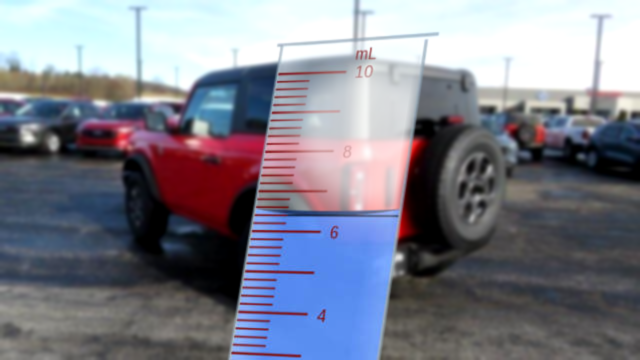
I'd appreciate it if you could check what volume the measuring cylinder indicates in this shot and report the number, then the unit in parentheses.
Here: 6.4 (mL)
